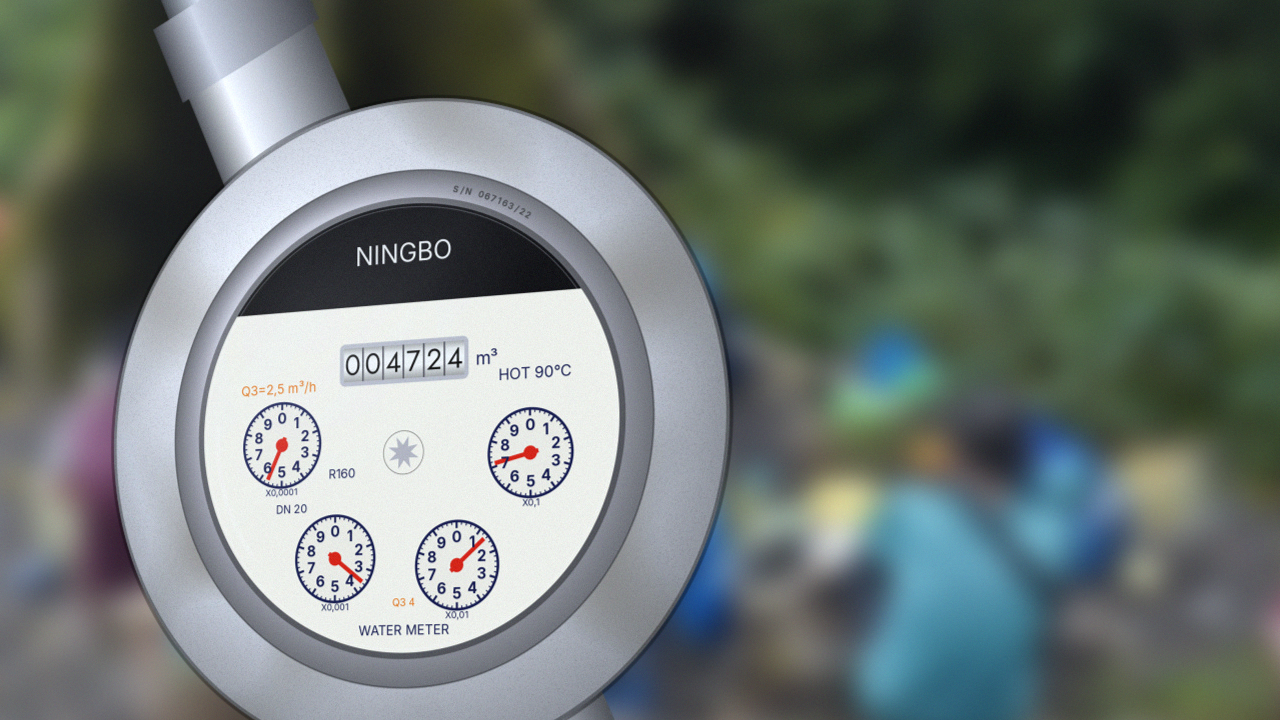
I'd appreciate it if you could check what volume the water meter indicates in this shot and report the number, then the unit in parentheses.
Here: 4724.7135 (m³)
